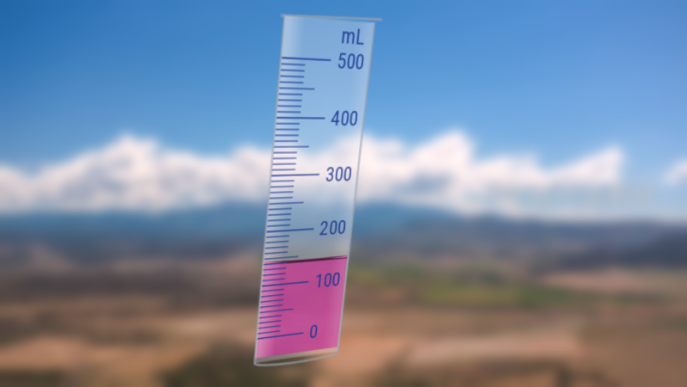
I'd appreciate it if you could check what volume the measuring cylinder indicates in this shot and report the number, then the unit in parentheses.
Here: 140 (mL)
